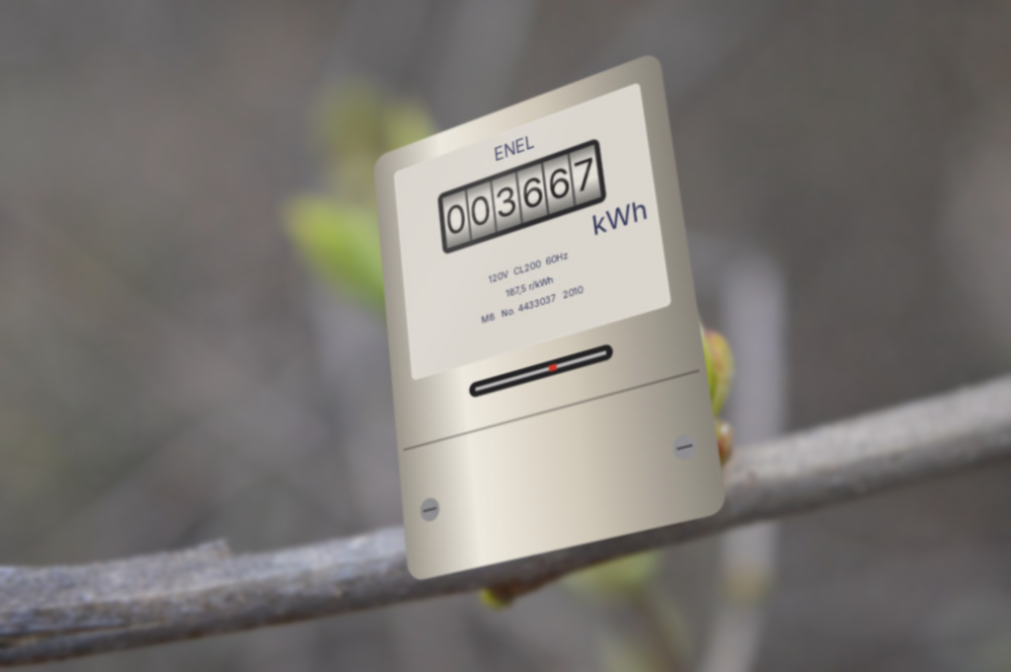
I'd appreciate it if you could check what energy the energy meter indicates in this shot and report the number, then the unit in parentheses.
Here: 3667 (kWh)
